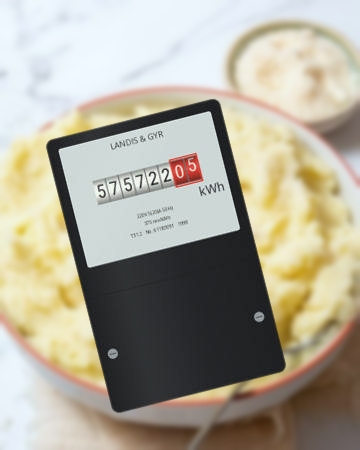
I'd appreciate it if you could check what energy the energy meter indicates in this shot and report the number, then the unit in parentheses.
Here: 575722.05 (kWh)
